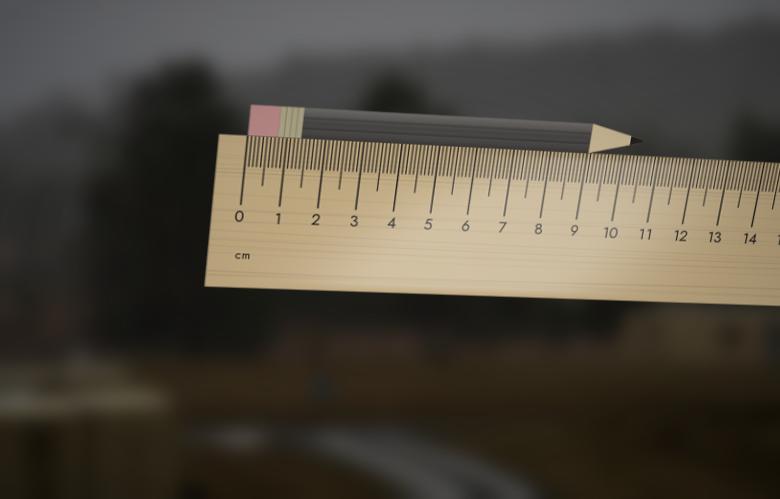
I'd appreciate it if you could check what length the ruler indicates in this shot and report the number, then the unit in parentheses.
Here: 10.5 (cm)
